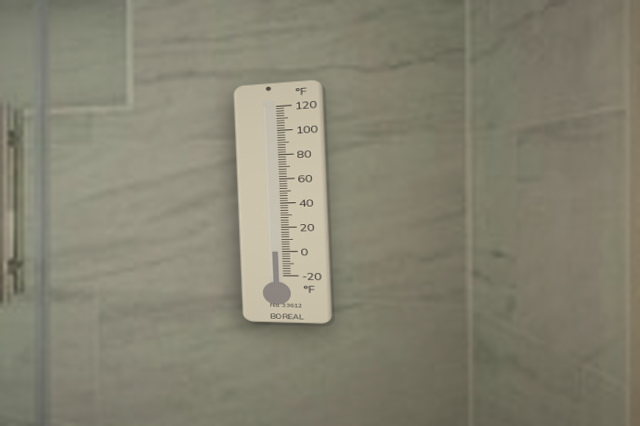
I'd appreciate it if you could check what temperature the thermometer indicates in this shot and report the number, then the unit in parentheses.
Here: 0 (°F)
